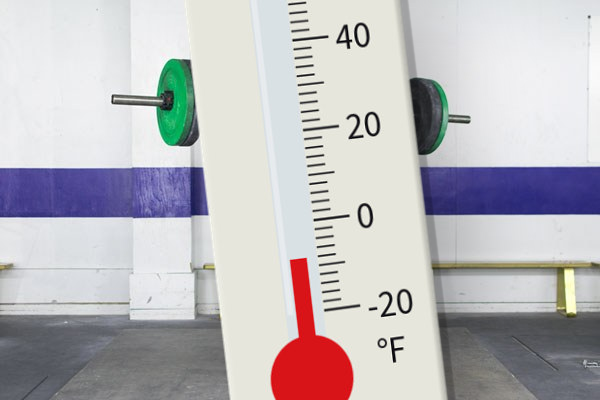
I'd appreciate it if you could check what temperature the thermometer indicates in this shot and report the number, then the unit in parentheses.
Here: -8 (°F)
